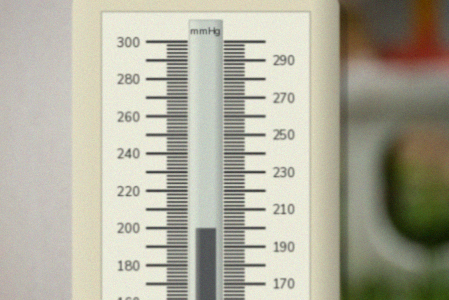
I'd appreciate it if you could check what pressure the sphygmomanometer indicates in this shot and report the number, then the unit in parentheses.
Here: 200 (mmHg)
